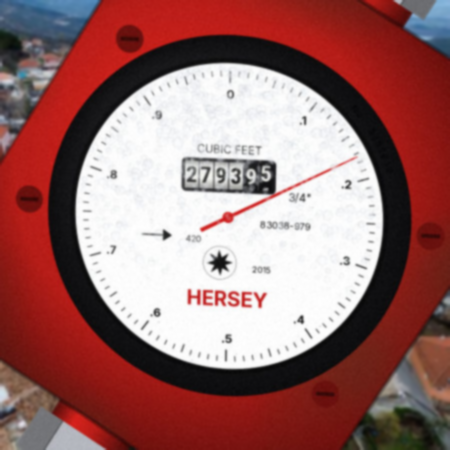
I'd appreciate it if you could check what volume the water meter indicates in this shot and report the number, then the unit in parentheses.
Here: 279395.17 (ft³)
